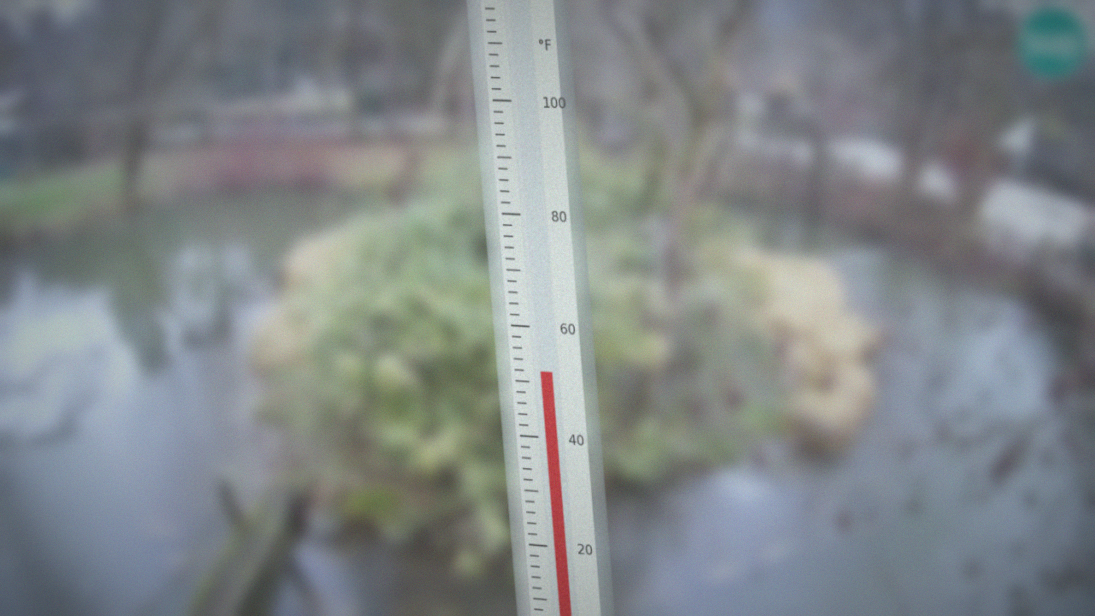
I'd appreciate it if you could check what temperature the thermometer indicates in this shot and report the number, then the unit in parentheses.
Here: 52 (°F)
